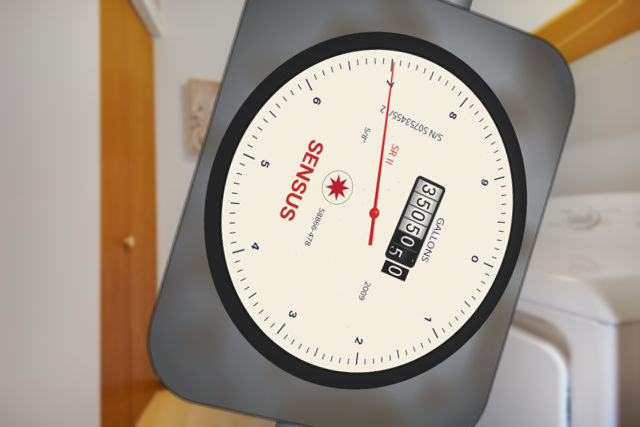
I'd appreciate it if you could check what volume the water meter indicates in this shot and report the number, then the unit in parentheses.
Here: 3505047.0 (gal)
